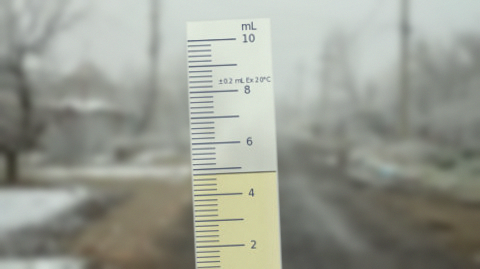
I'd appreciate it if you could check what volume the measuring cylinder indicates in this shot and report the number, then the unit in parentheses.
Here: 4.8 (mL)
